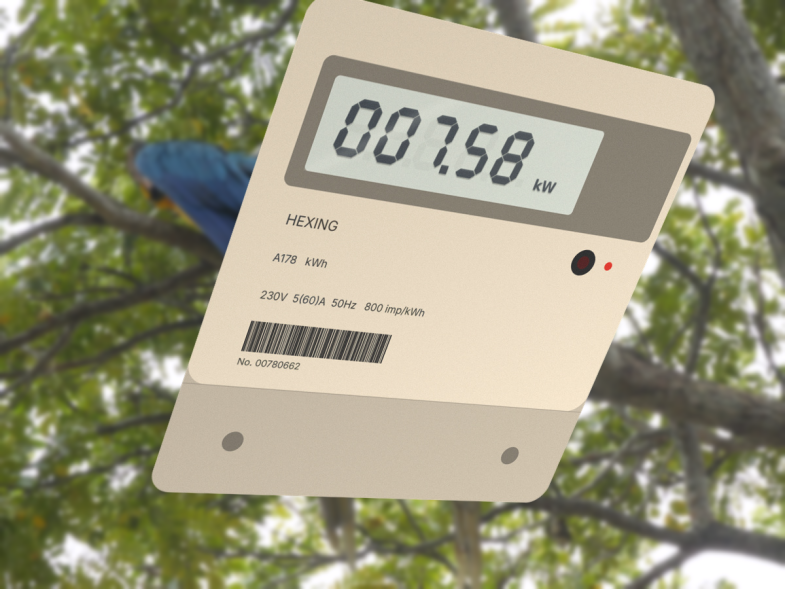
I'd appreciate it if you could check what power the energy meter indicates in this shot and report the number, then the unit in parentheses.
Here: 7.58 (kW)
